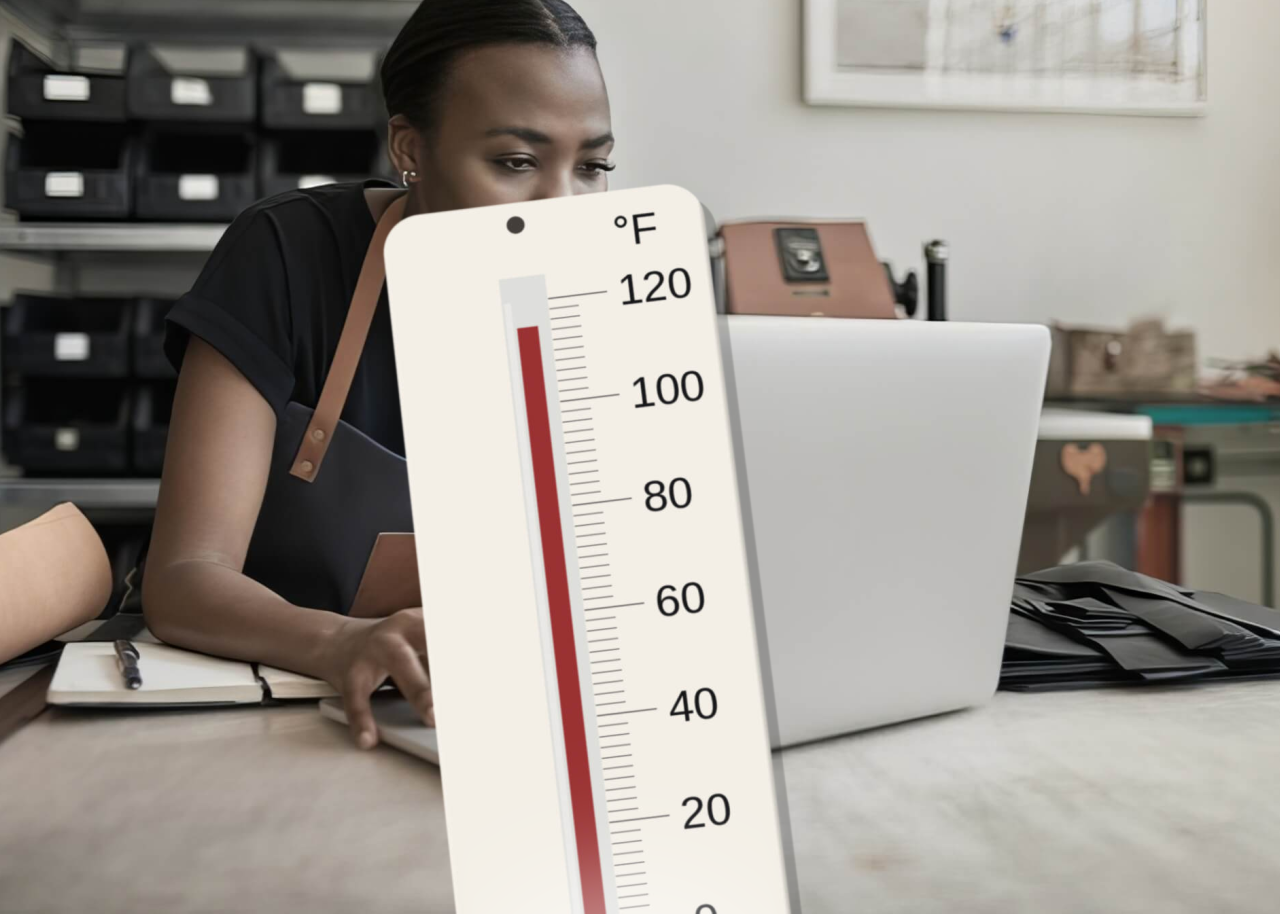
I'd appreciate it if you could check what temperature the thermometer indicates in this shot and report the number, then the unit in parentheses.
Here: 115 (°F)
